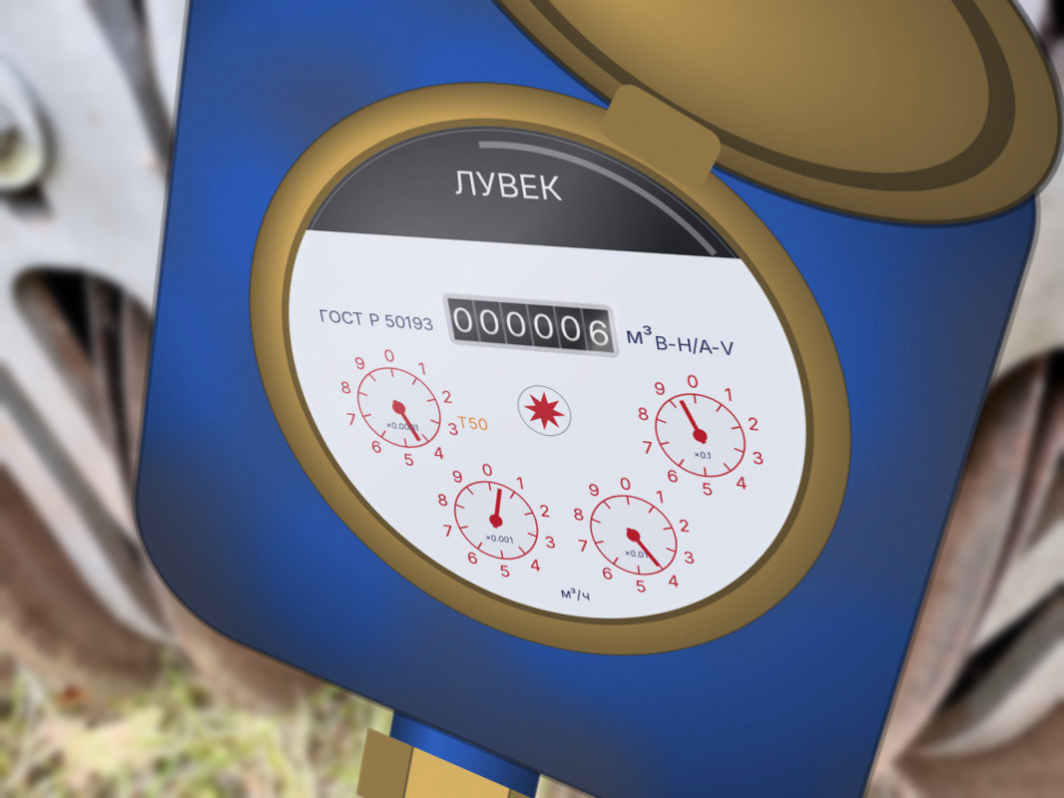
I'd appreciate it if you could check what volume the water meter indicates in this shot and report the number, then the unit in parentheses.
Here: 5.9404 (m³)
